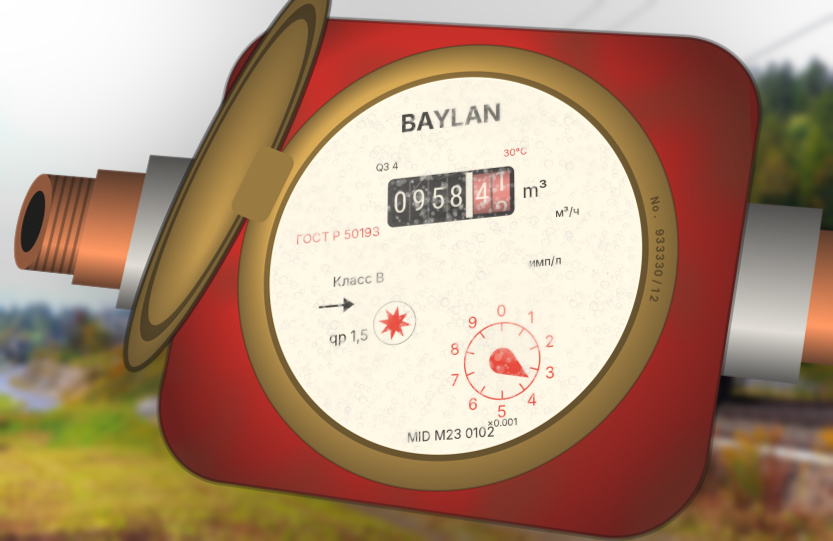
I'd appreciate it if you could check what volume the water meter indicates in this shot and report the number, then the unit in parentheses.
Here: 958.413 (m³)
